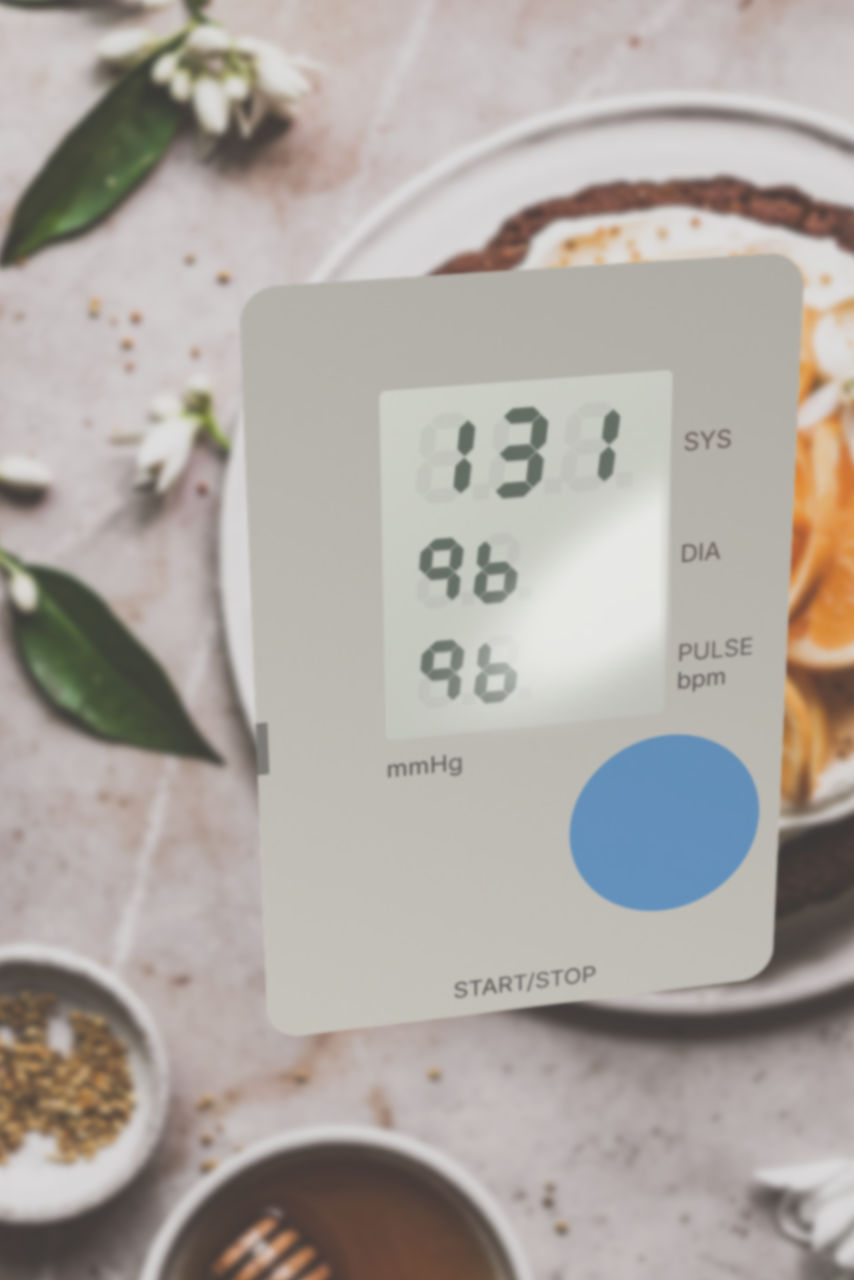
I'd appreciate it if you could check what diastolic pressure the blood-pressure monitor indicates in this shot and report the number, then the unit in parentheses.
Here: 96 (mmHg)
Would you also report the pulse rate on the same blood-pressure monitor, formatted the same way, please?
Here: 96 (bpm)
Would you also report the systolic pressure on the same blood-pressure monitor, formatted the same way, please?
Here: 131 (mmHg)
